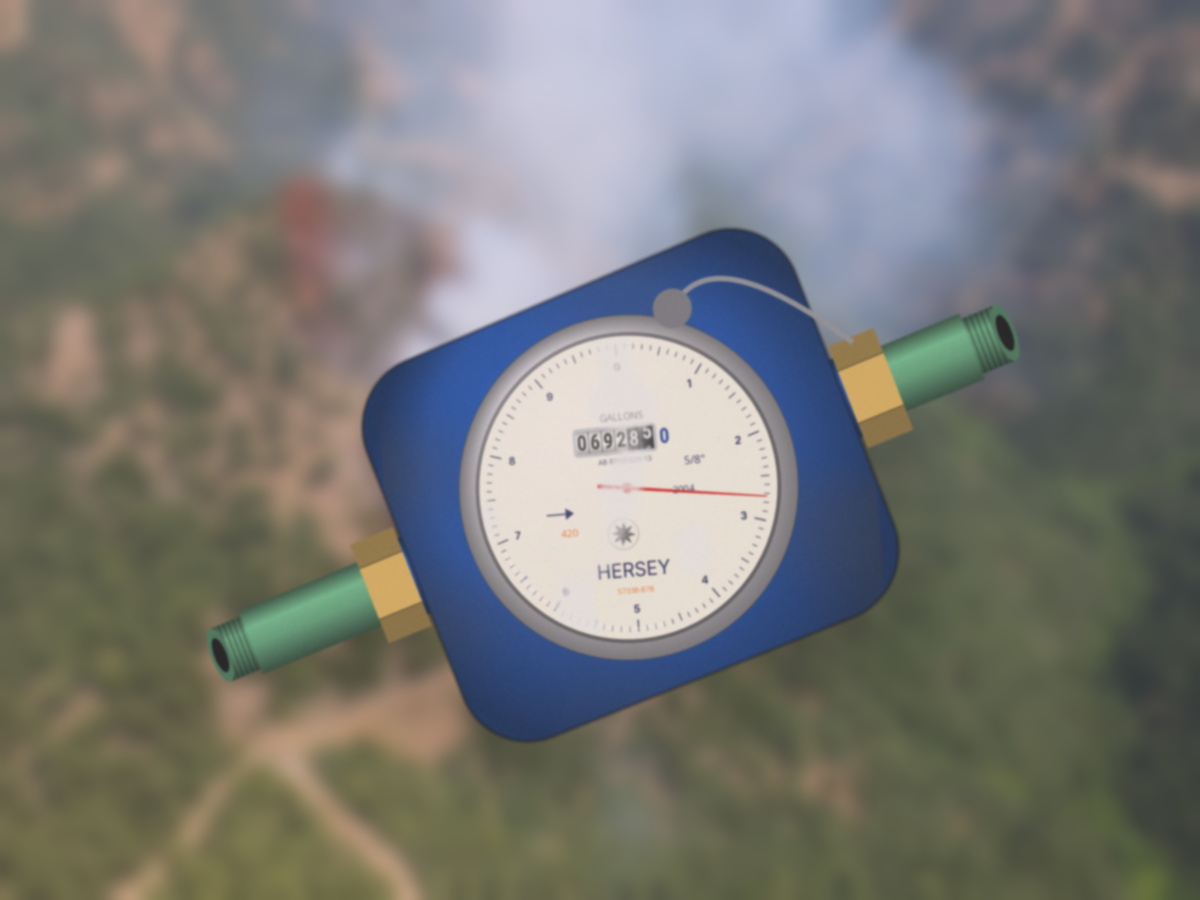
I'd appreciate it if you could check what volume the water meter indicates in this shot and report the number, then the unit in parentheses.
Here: 692852.7 (gal)
